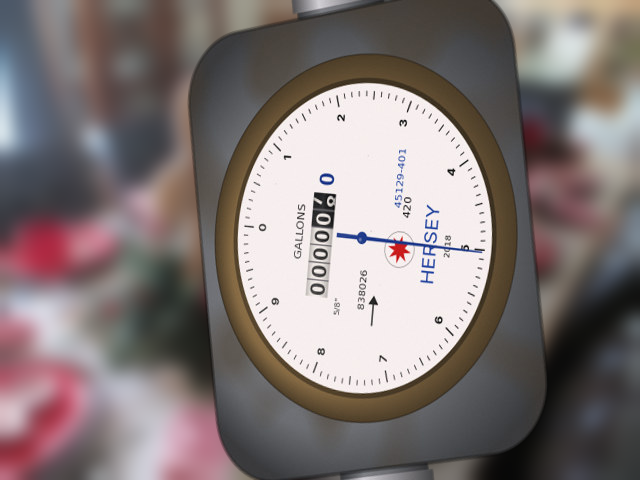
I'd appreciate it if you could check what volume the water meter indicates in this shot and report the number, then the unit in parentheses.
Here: 75.0 (gal)
